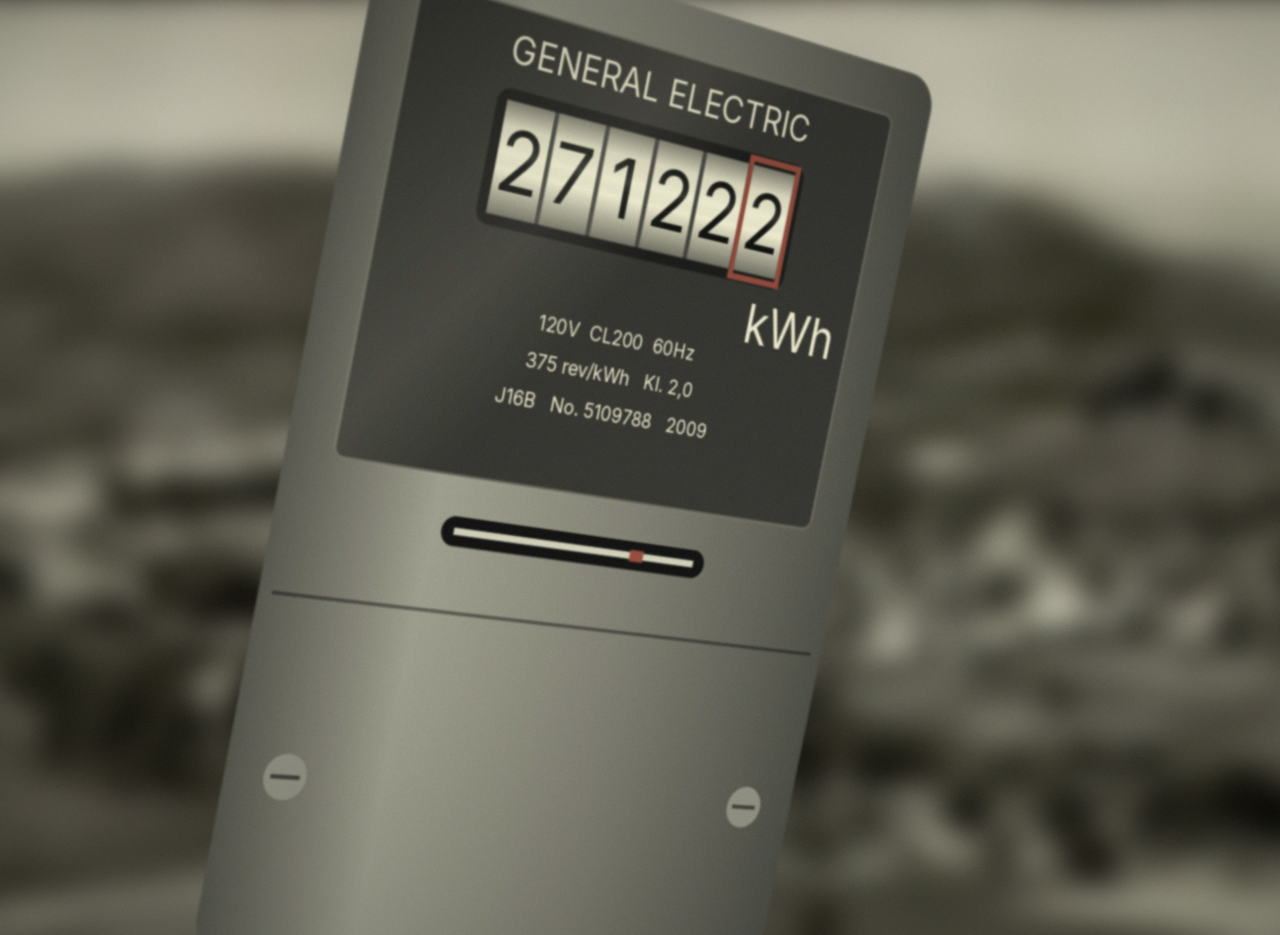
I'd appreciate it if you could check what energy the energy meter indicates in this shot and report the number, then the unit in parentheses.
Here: 27122.2 (kWh)
